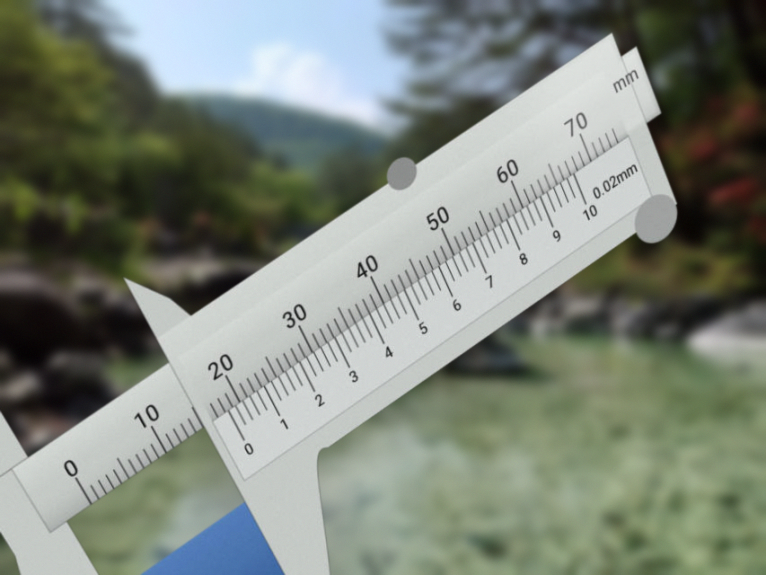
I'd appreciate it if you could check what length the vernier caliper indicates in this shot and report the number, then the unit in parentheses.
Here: 18.4 (mm)
